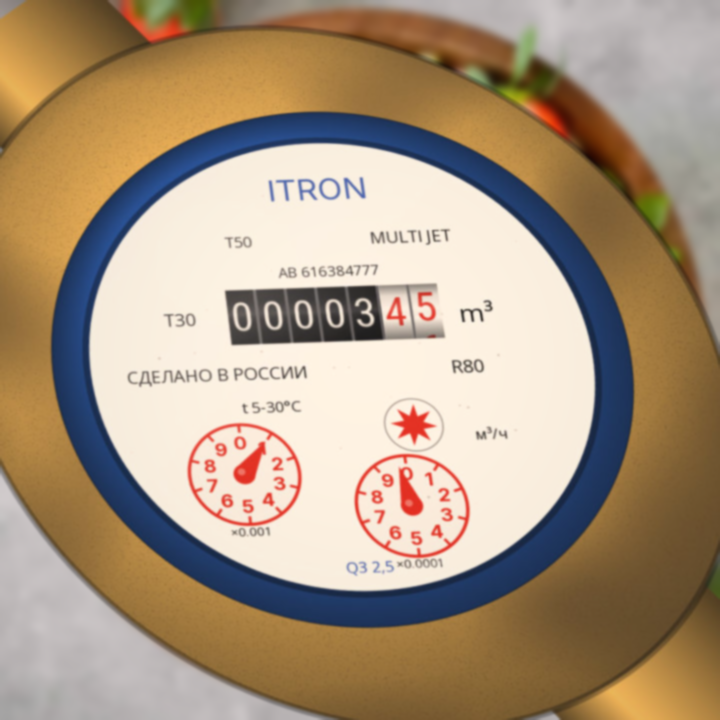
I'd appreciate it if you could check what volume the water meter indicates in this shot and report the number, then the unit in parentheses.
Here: 3.4509 (m³)
